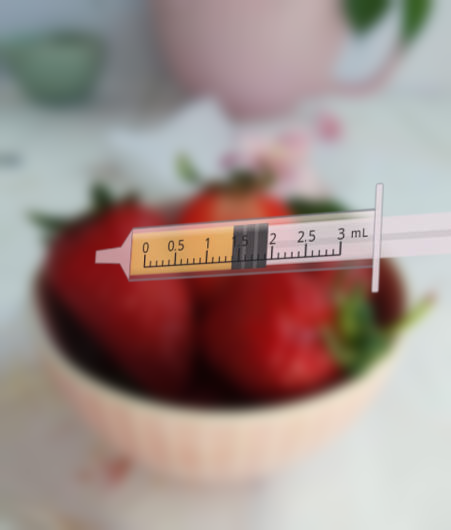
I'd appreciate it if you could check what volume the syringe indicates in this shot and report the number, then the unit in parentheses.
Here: 1.4 (mL)
